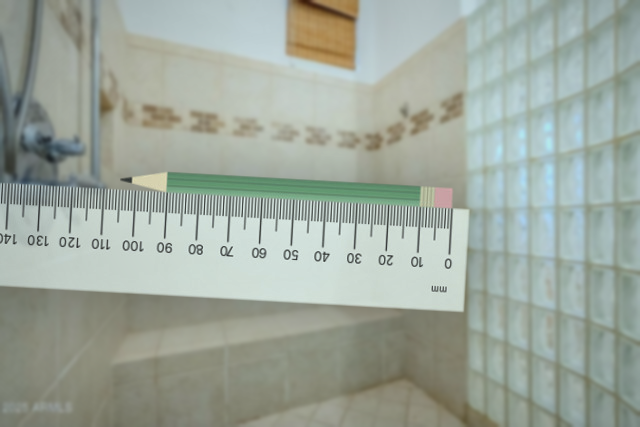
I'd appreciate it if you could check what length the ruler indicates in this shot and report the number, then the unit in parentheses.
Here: 105 (mm)
